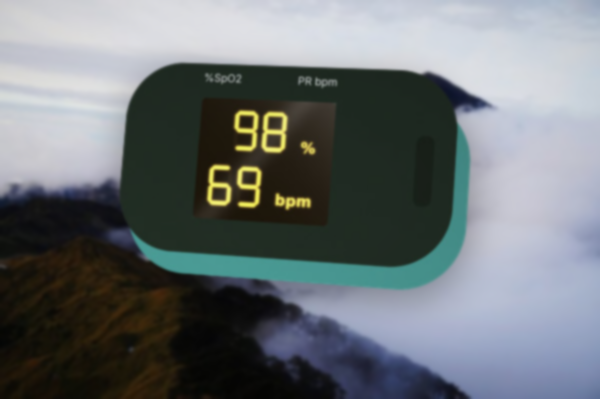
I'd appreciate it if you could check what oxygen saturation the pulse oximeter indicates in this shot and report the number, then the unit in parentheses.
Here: 98 (%)
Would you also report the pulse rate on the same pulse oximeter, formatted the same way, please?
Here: 69 (bpm)
